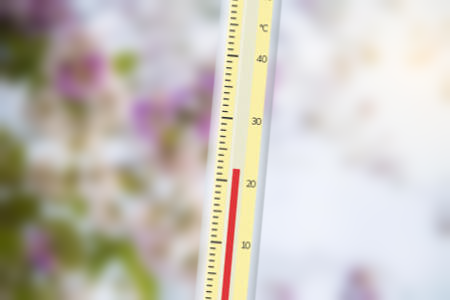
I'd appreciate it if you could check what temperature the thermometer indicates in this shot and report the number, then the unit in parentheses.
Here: 22 (°C)
